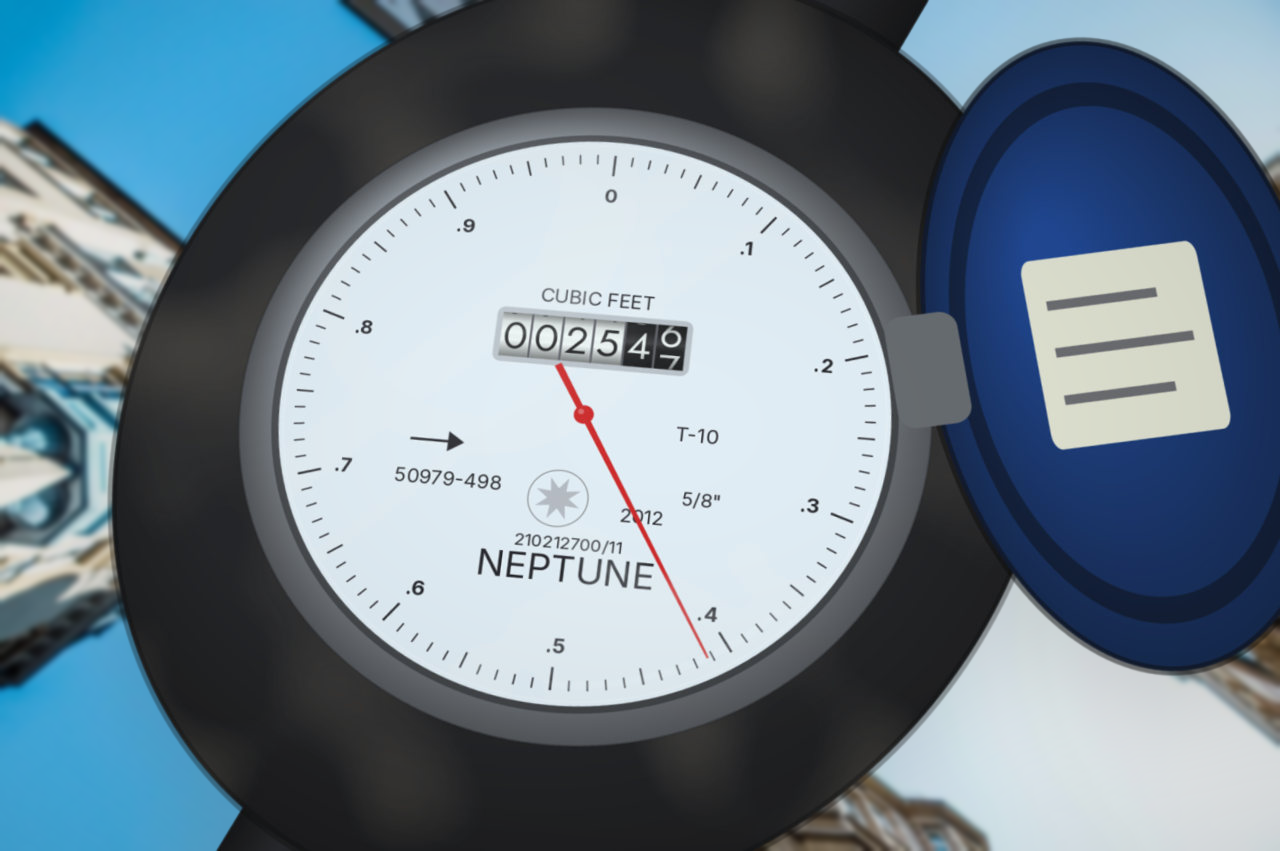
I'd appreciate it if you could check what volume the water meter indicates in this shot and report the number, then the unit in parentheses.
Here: 2546.41 (ft³)
